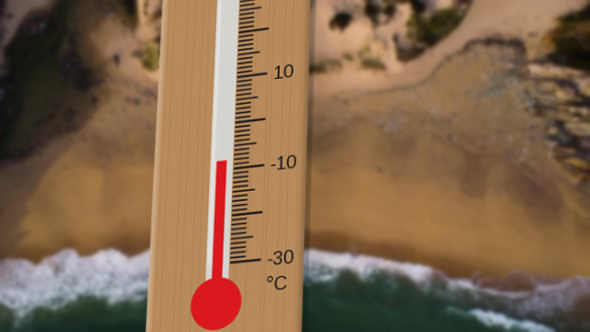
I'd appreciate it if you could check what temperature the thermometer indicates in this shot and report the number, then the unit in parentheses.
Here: -8 (°C)
